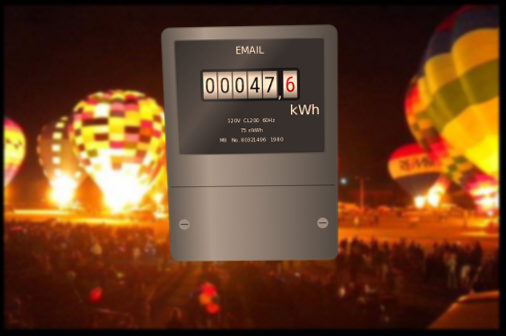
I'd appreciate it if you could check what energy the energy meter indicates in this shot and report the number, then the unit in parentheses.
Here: 47.6 (kWh)
